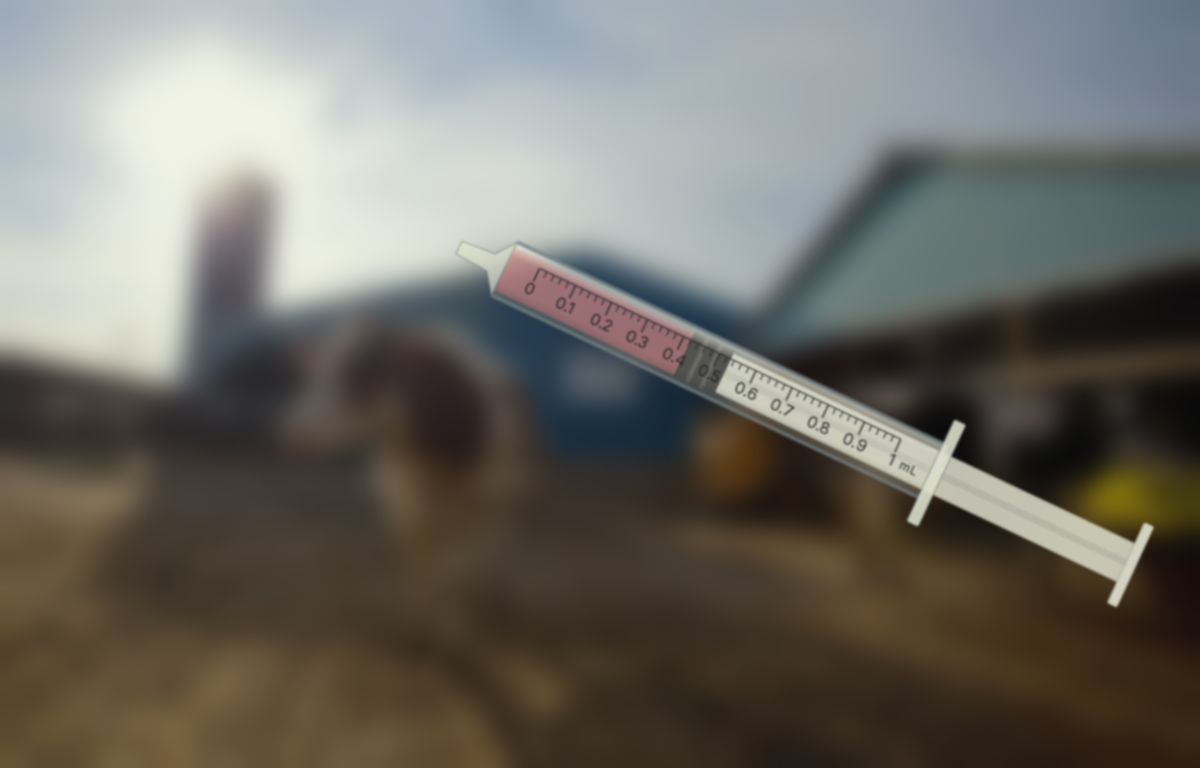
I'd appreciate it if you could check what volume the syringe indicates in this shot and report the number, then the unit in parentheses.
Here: 0.42 (mL)
